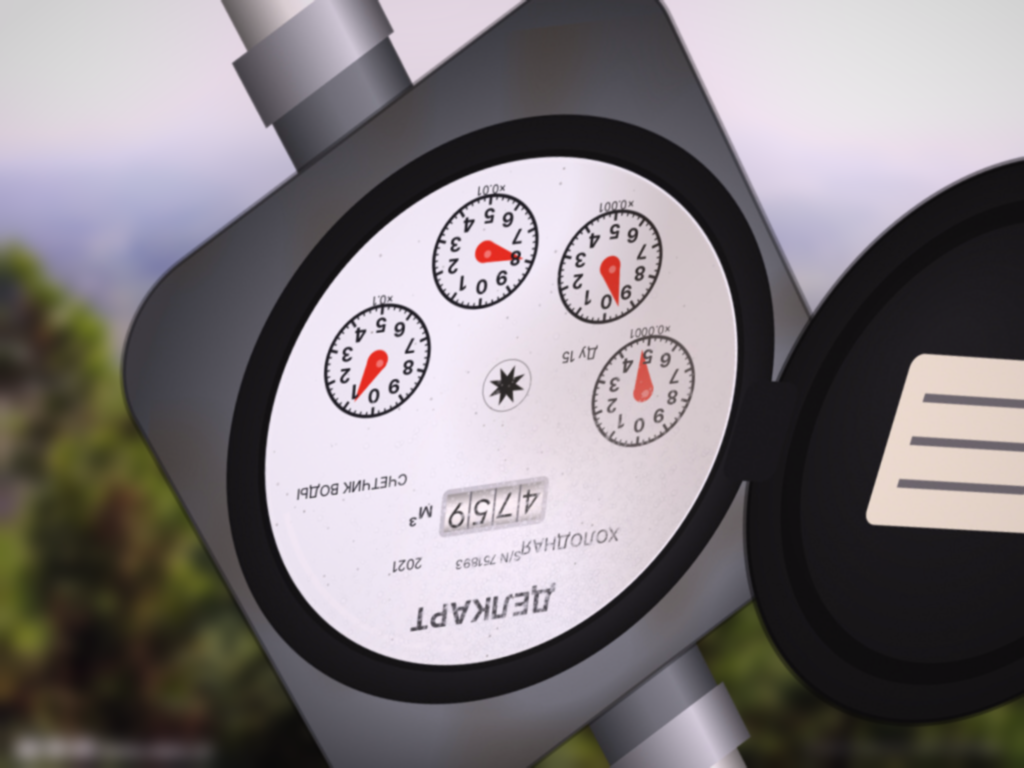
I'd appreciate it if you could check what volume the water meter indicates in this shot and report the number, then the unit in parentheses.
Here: 4759.0794 (m³)
